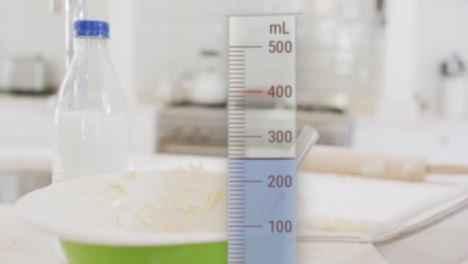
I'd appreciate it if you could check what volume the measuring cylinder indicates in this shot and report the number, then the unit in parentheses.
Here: 250 (mL)
